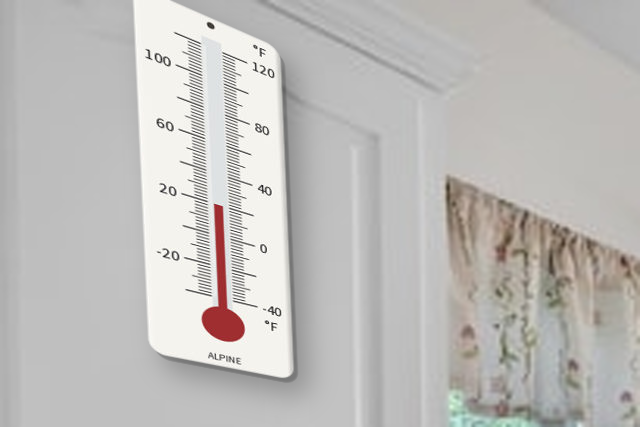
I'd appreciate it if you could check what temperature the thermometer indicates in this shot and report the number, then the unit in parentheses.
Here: 20 (°F)
